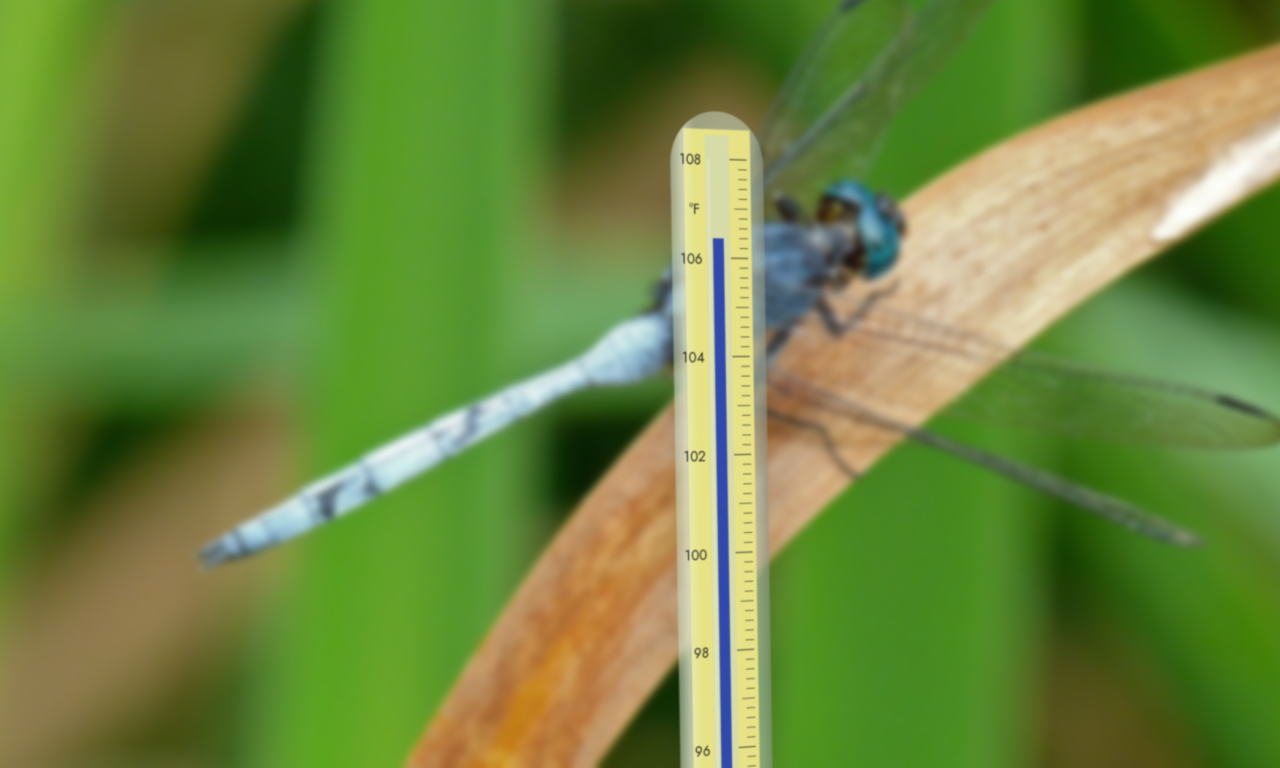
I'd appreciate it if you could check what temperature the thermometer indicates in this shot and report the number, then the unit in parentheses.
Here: 106.4 (°F)
